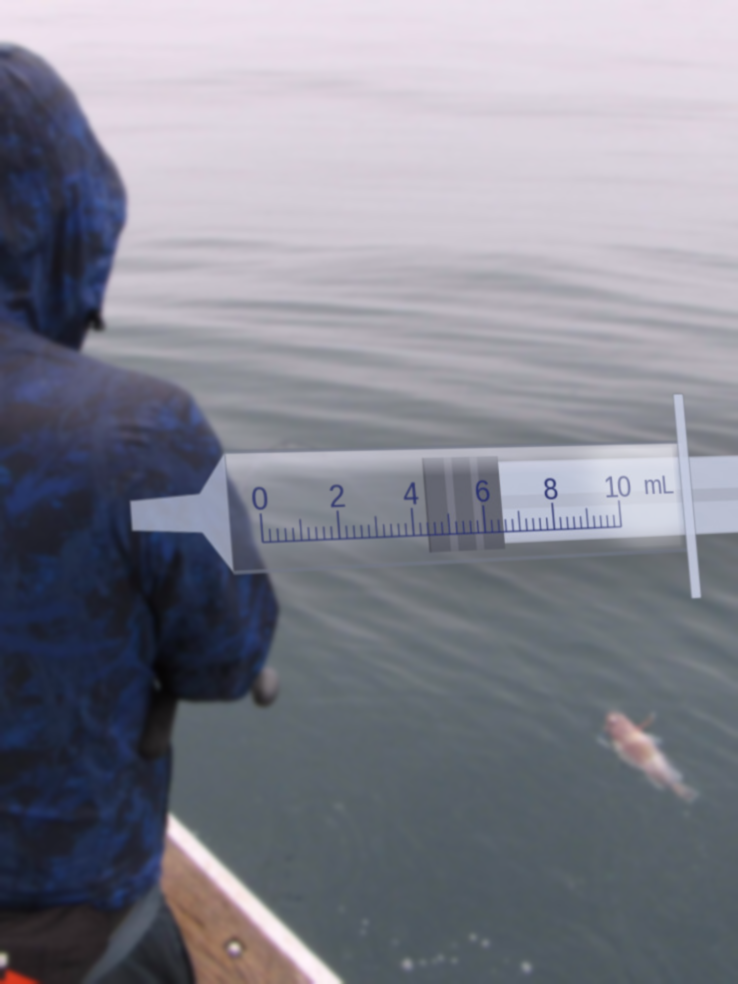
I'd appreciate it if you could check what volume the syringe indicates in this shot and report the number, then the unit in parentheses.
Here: 4.4 (mL)
